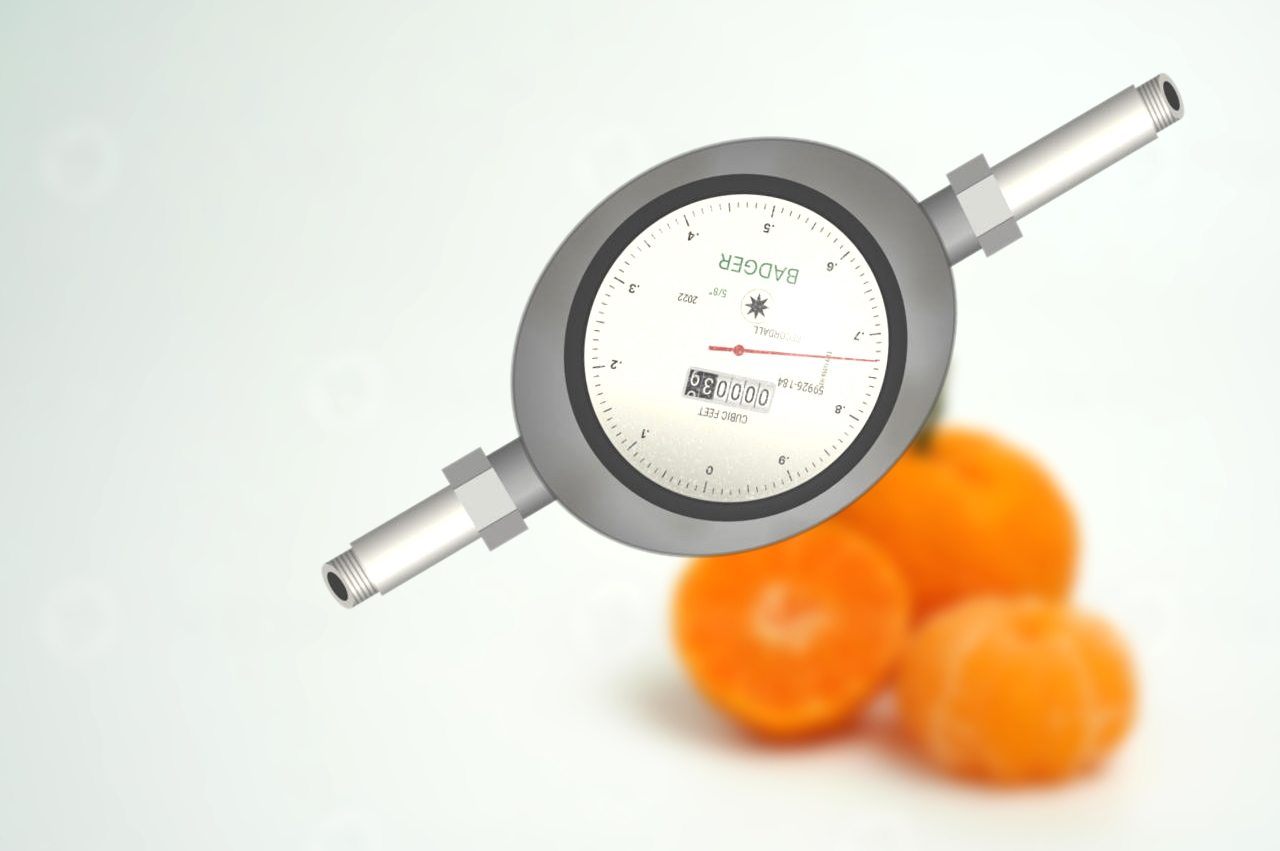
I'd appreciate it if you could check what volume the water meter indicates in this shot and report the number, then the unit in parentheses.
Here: 38.73 (ft³)
